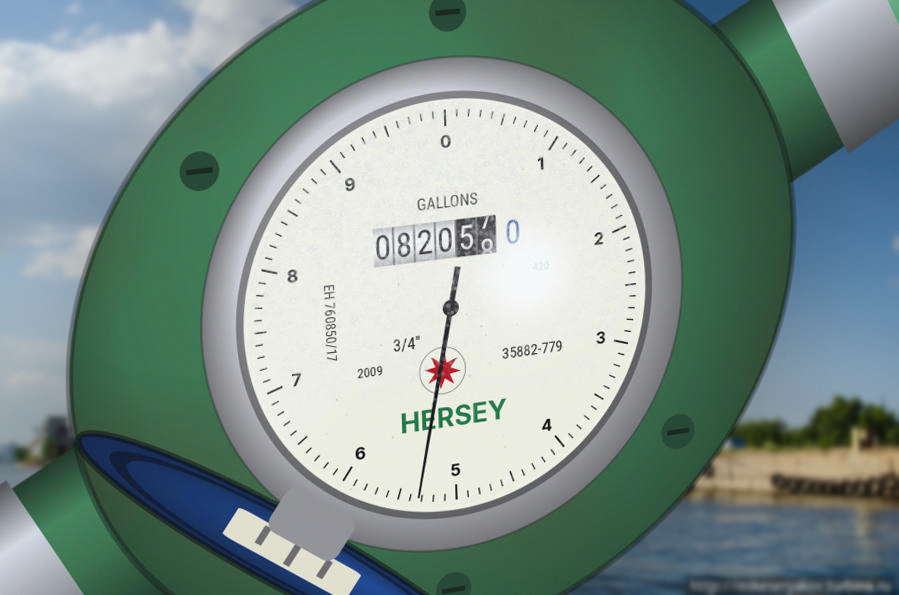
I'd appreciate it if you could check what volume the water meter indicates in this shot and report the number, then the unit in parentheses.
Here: 820575.3 (gal)
